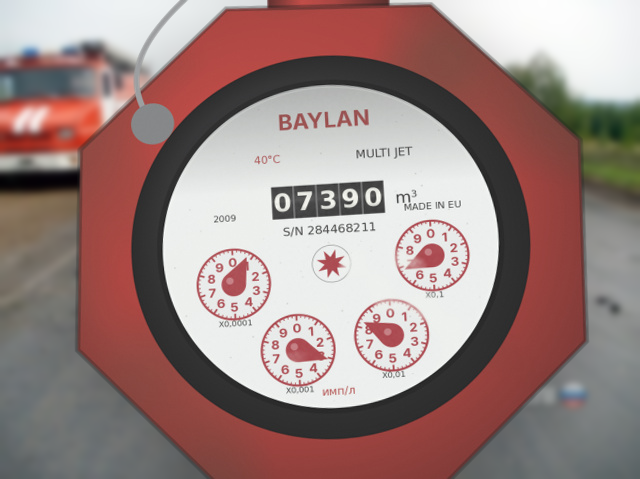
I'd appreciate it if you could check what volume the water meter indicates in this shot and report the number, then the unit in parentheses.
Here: 7390.6830 (m³)
